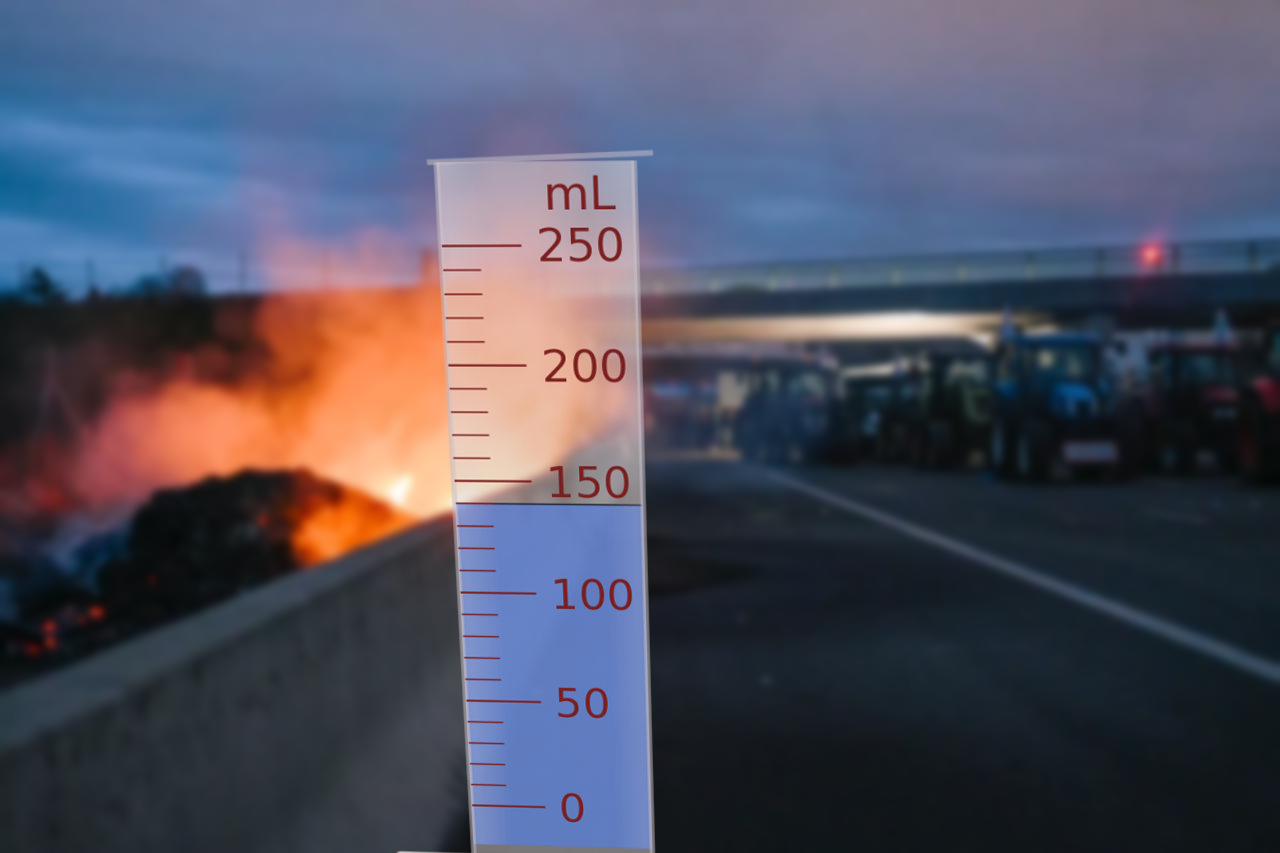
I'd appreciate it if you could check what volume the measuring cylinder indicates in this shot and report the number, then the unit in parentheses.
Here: 140 (mL)
